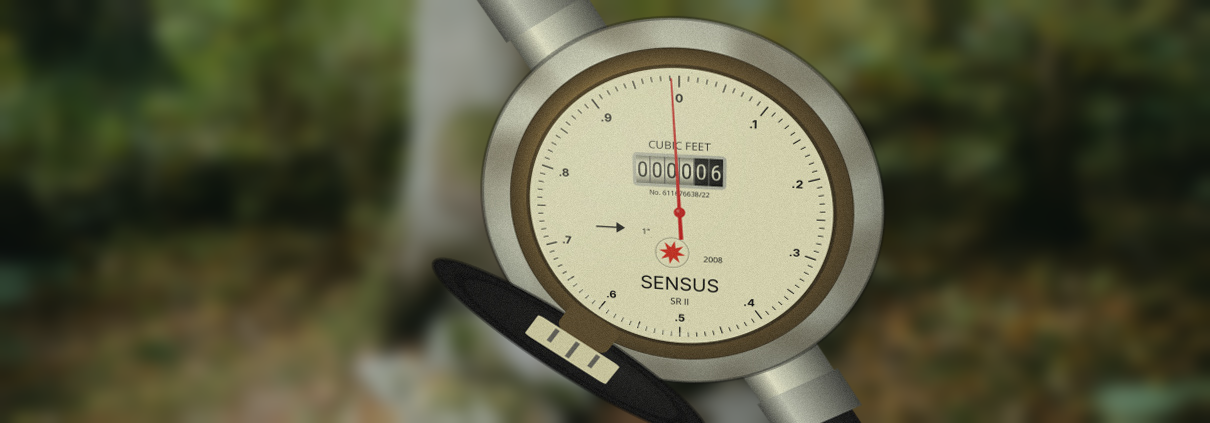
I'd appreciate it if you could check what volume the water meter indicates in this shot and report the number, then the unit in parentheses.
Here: 5.99 (ft³)
